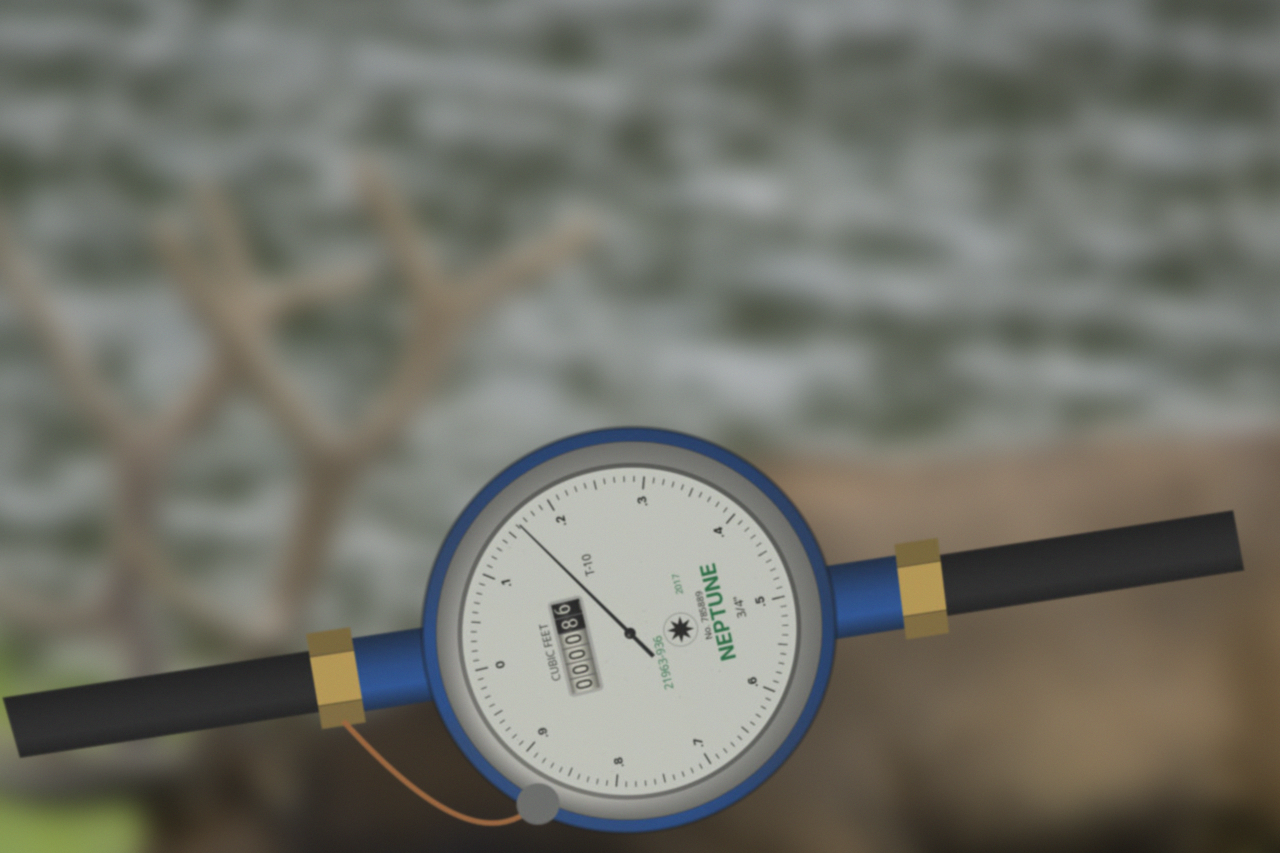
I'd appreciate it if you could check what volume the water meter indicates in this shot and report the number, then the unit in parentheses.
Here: 86.16 (ft³)
